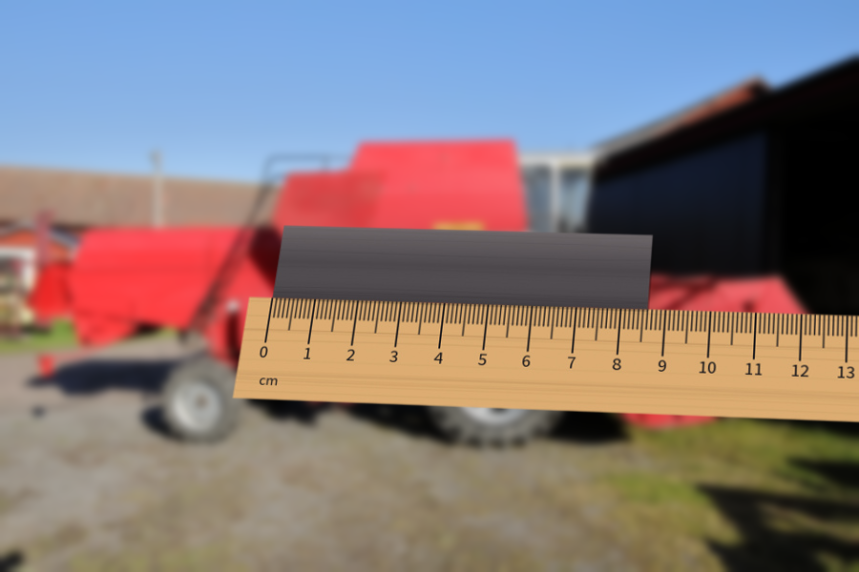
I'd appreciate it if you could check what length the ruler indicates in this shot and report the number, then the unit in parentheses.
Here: 8.6 (cm)
